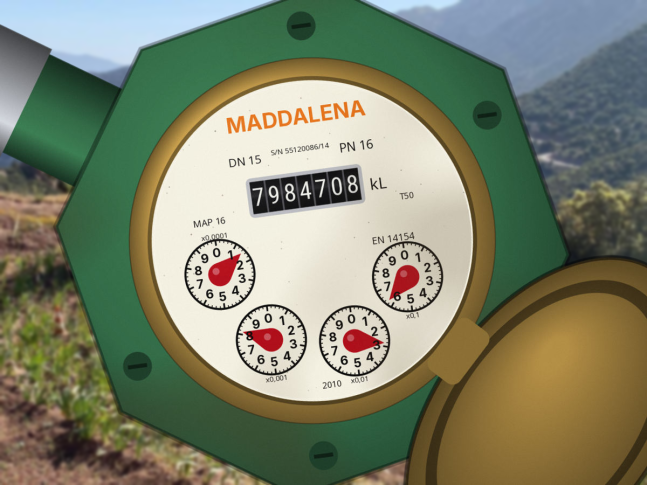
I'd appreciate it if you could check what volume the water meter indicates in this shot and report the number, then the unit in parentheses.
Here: 7984708.6281 (kL)
